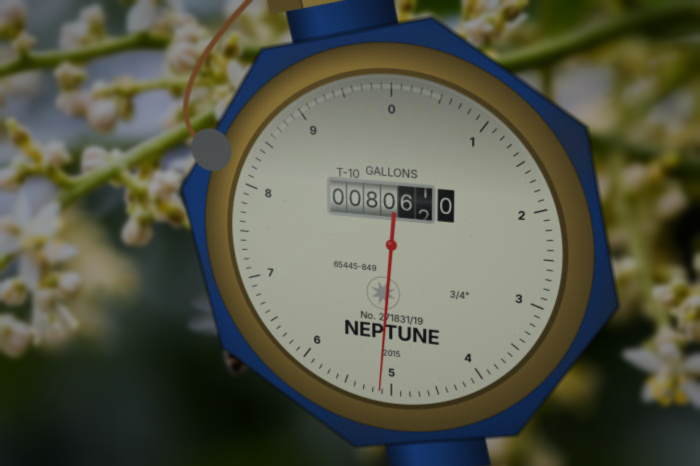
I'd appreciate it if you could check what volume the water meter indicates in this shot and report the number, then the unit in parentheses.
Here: 80615.1 (gal)
